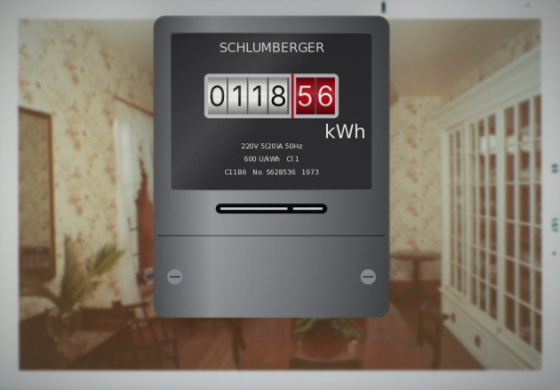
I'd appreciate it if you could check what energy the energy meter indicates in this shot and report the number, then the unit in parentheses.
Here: 118.56 (kWh)
